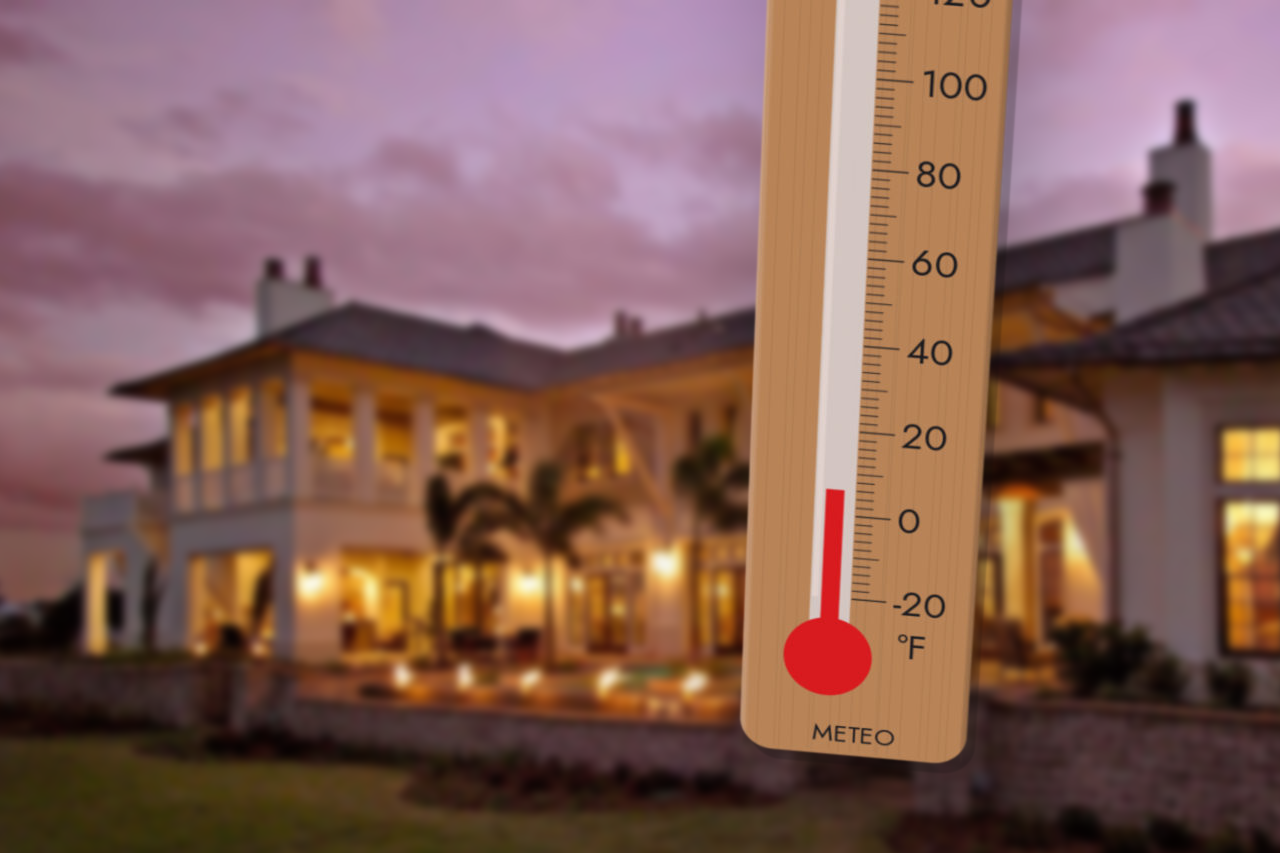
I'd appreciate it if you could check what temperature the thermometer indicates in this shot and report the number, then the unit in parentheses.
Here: 6 (°F)
